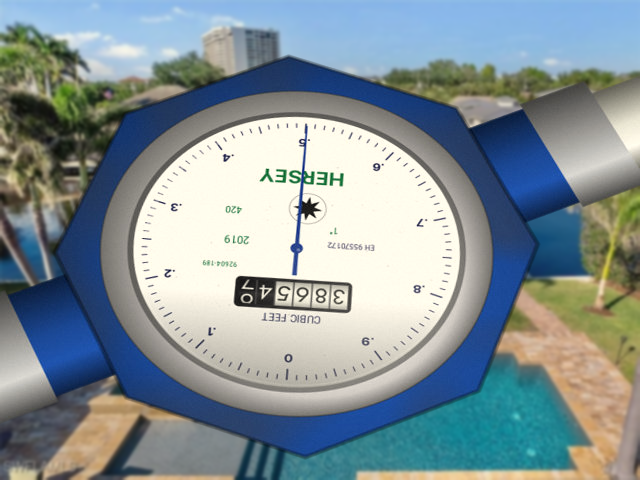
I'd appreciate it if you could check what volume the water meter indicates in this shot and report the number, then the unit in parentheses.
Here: 386546.50 (ft³)
